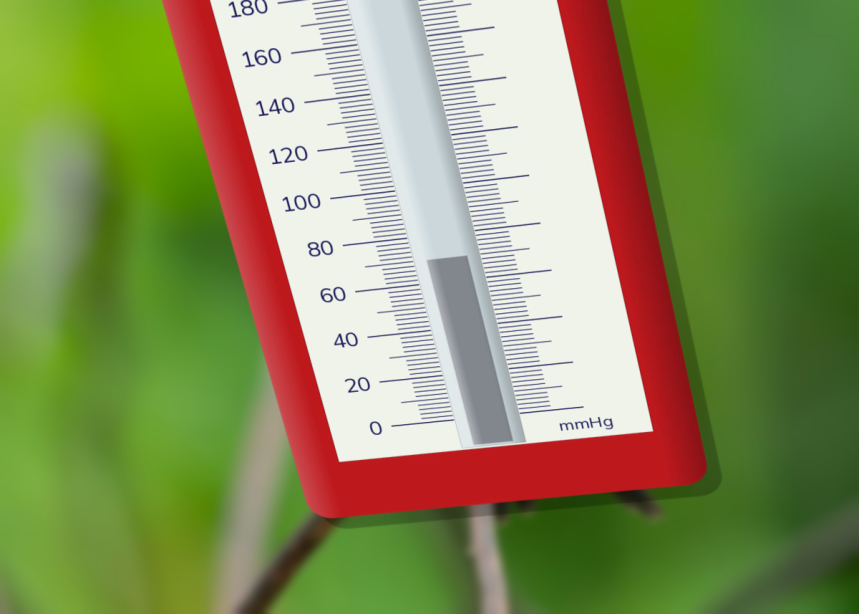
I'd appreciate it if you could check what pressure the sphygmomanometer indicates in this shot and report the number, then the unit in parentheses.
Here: 70 (mmHg)
